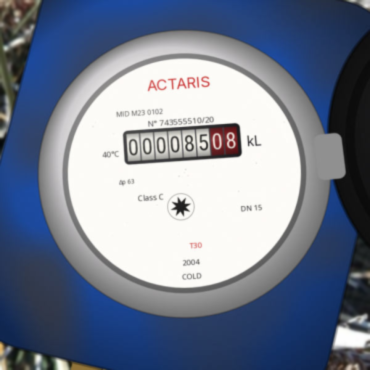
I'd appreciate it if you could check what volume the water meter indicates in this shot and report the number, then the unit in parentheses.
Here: 85.08 (kL)
